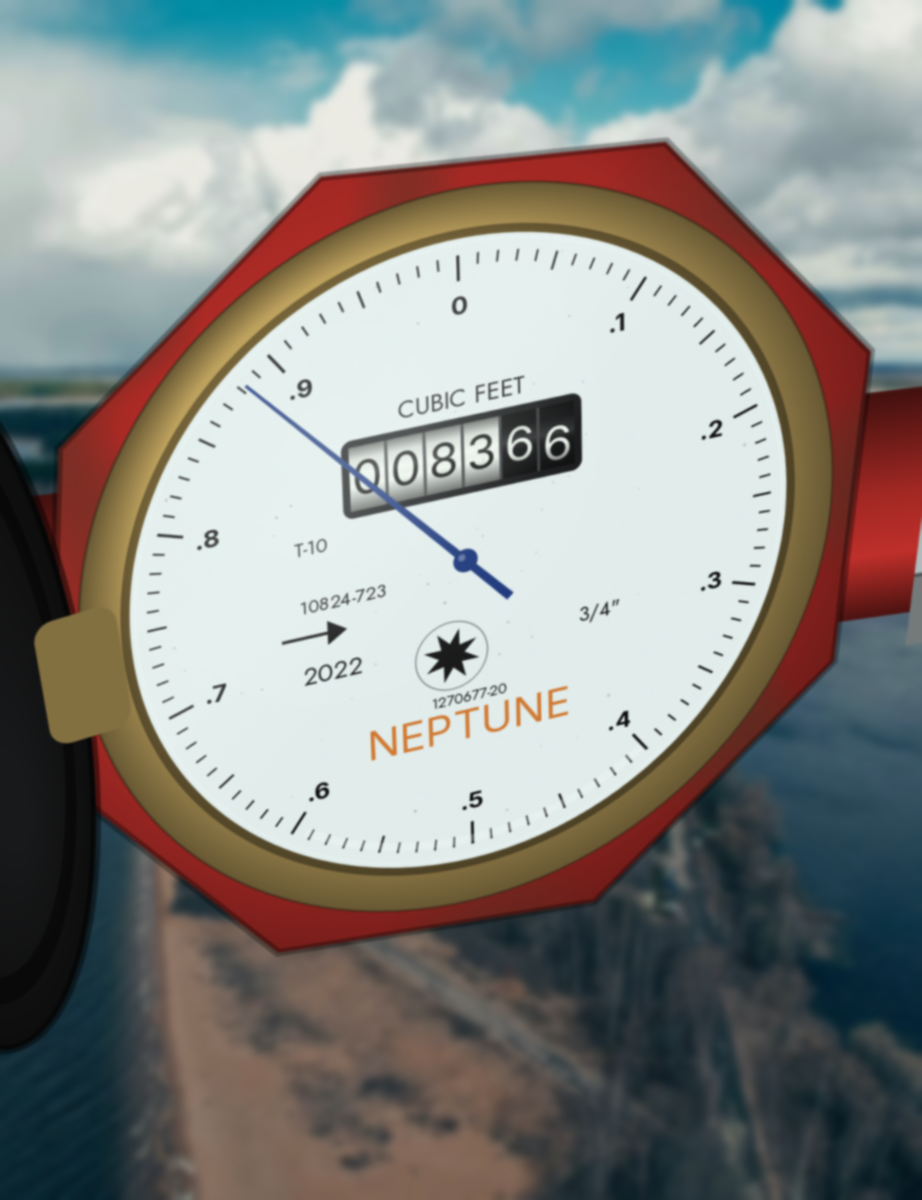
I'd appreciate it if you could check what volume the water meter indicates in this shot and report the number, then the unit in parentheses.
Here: 8365.88 (ft³)
